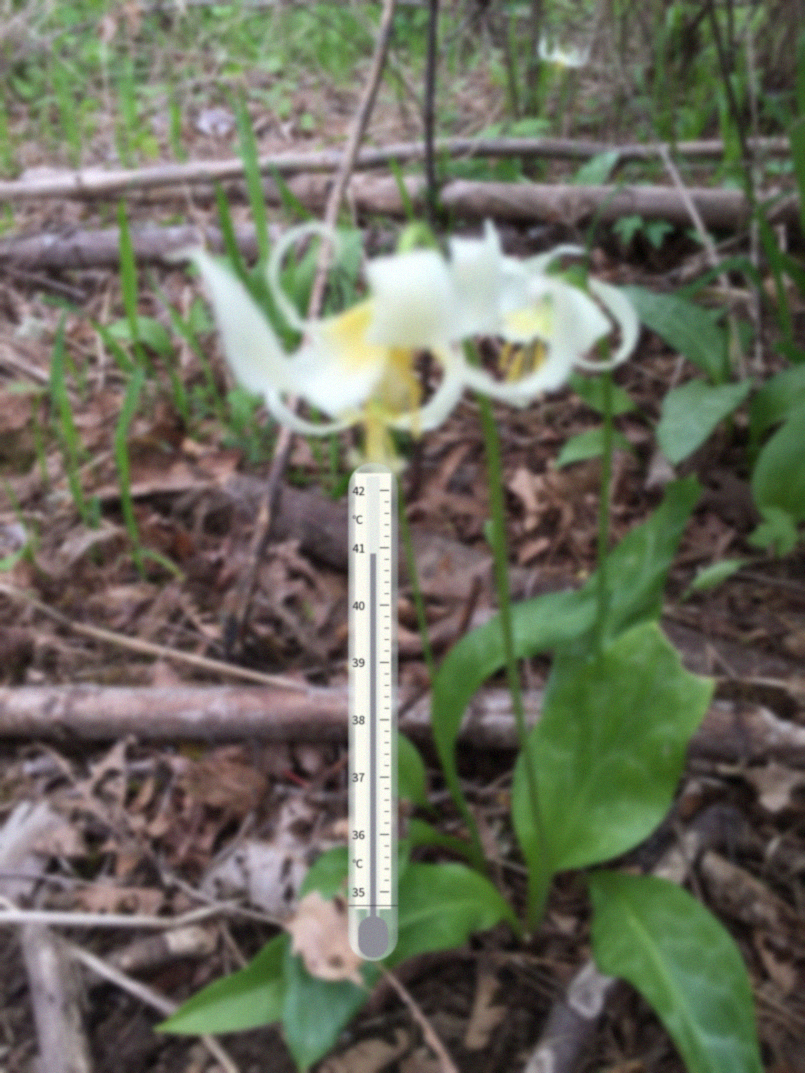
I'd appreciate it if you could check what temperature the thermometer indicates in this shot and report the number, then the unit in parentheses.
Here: 40.9 (°C)
